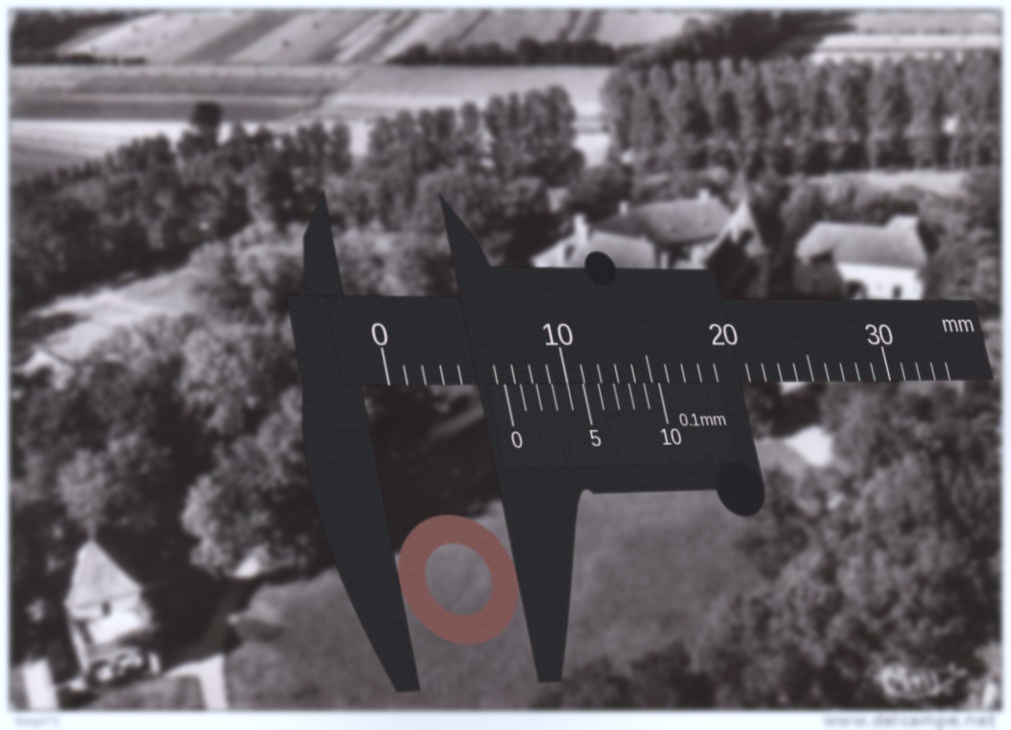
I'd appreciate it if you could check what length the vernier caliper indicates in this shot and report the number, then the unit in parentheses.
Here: 6.4 (mm)
